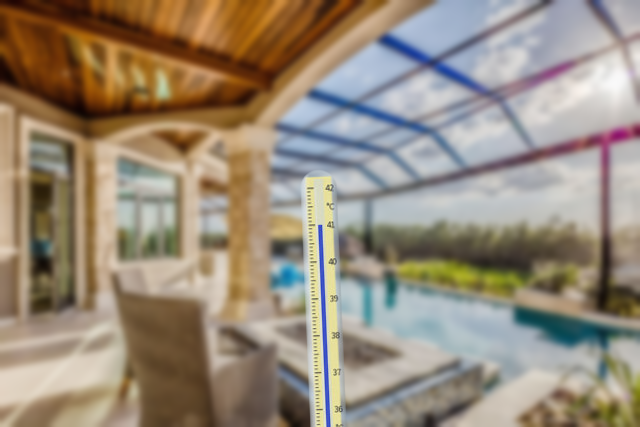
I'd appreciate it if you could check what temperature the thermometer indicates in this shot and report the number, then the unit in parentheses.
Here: 41 (°C)
